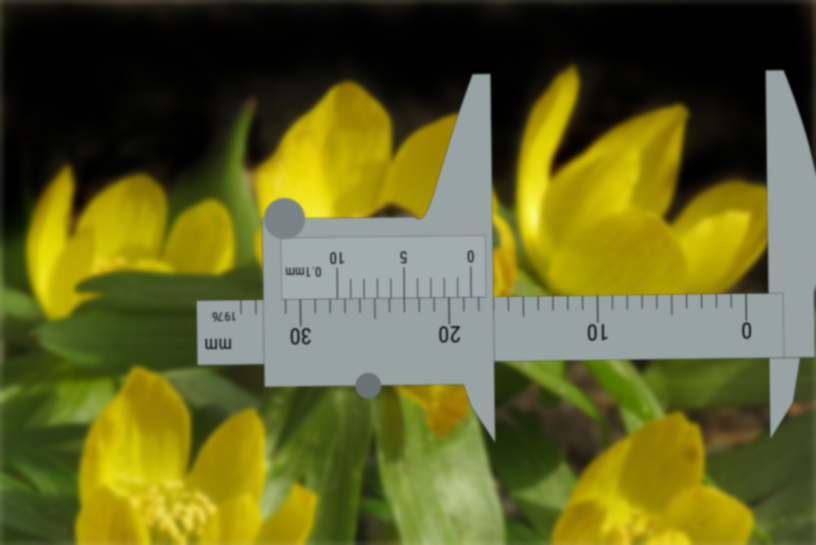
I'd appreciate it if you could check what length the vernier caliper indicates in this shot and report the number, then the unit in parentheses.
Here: 18.5 (mm)
